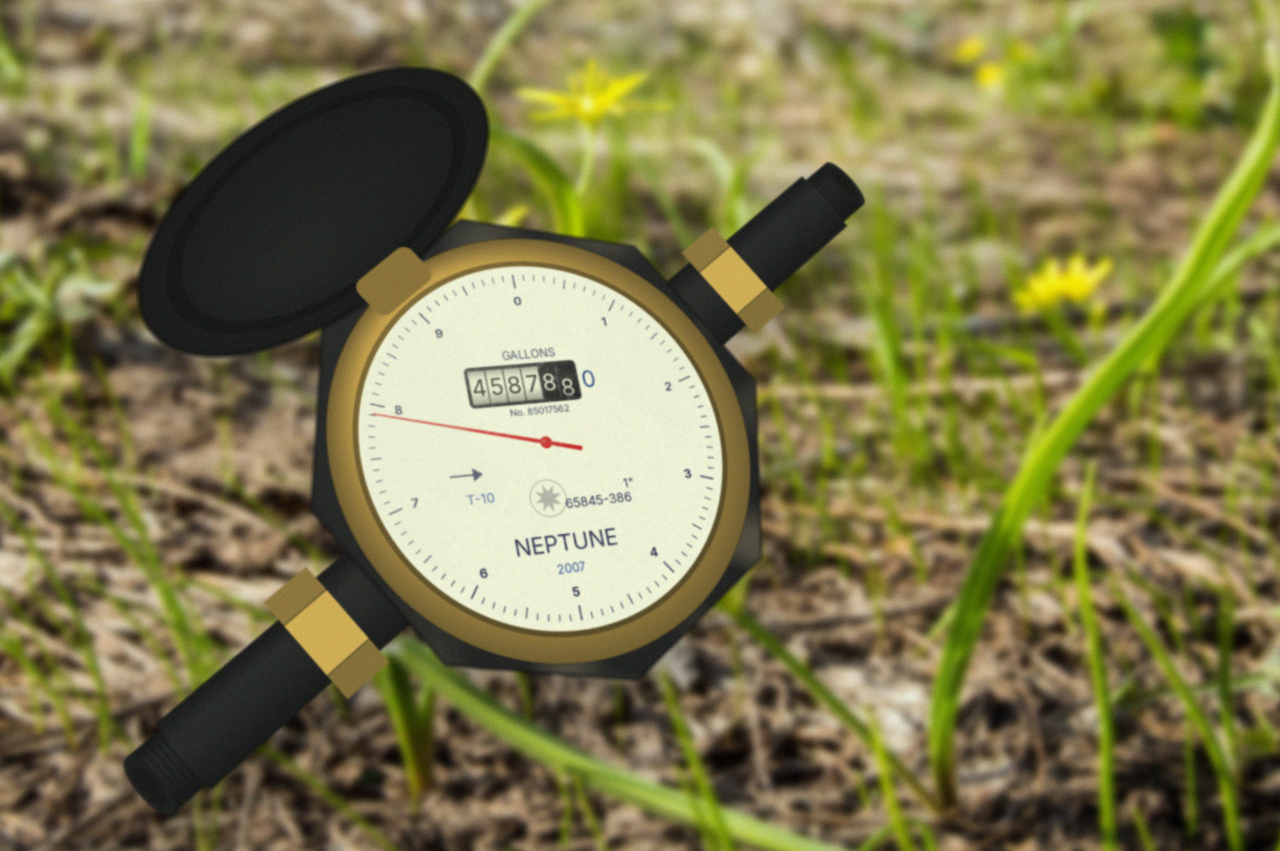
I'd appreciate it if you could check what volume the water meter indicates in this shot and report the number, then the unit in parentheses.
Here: 4587877.9 (gal)
